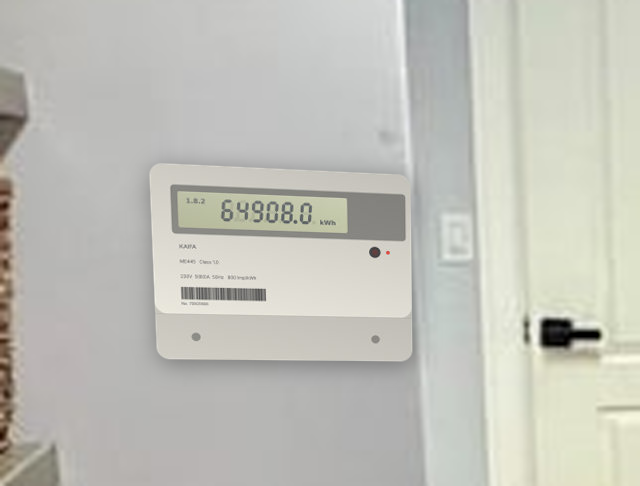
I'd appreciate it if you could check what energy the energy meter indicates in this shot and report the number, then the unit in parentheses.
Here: 64908.0 (kWh)
